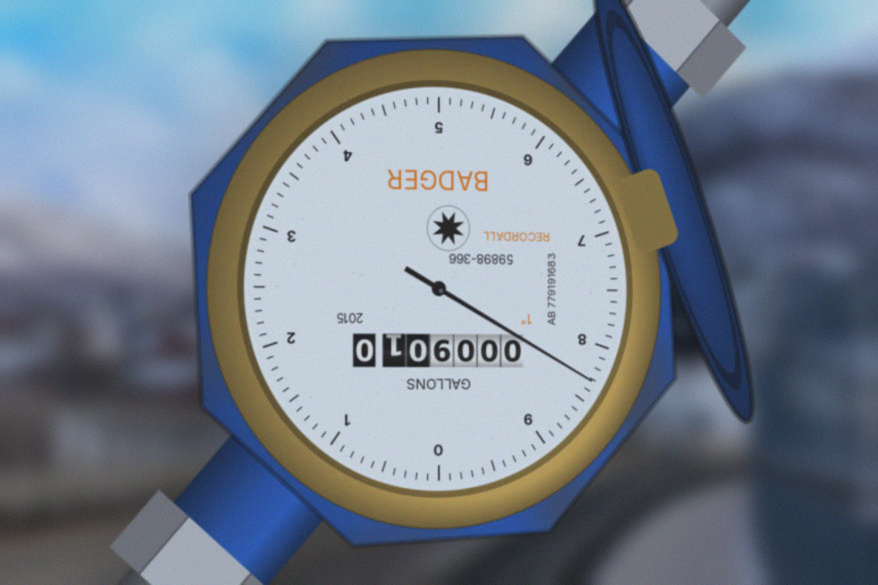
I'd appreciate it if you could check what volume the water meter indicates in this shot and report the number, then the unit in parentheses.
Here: 9008.3 (gal)
